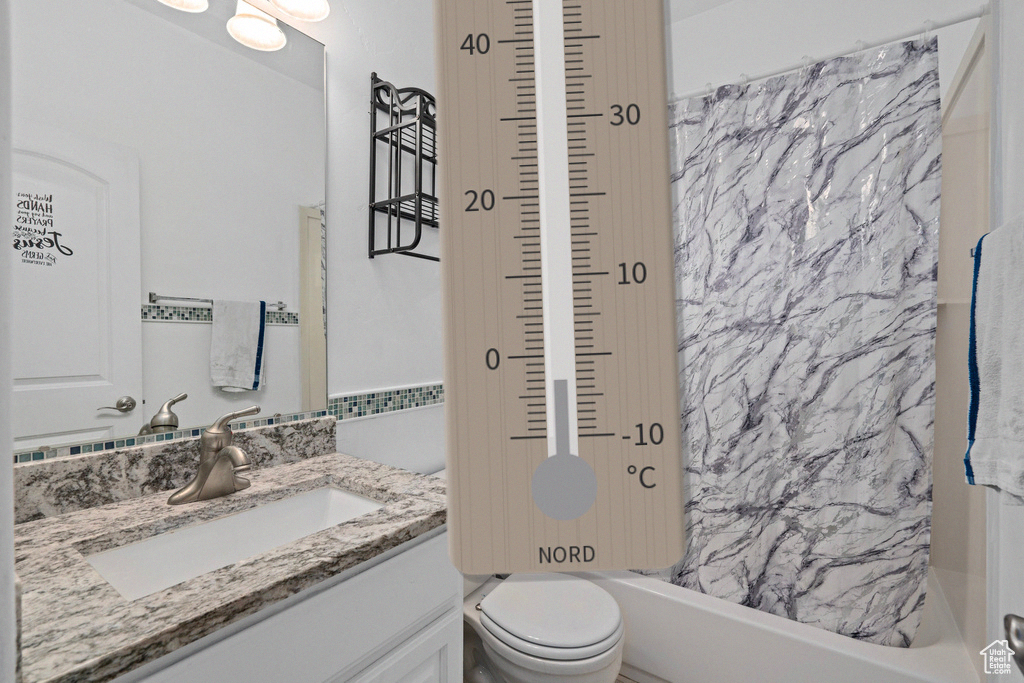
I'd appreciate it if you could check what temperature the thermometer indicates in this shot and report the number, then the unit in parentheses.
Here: -3 (°C)
